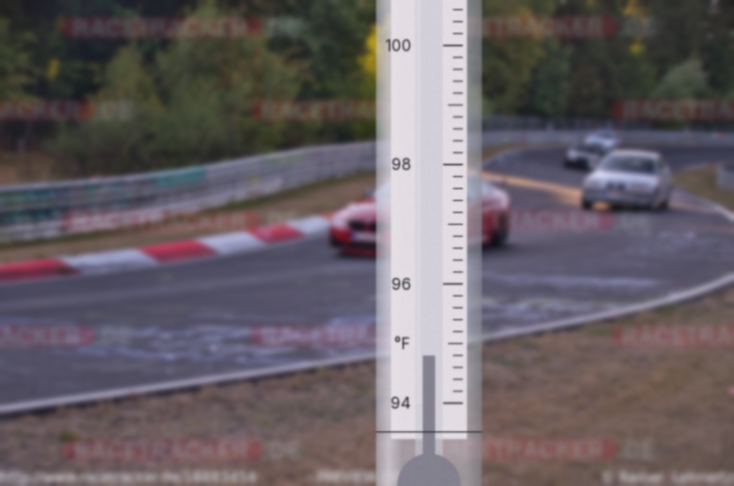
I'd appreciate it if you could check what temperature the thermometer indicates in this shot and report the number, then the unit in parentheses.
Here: 94.8 (°F)
